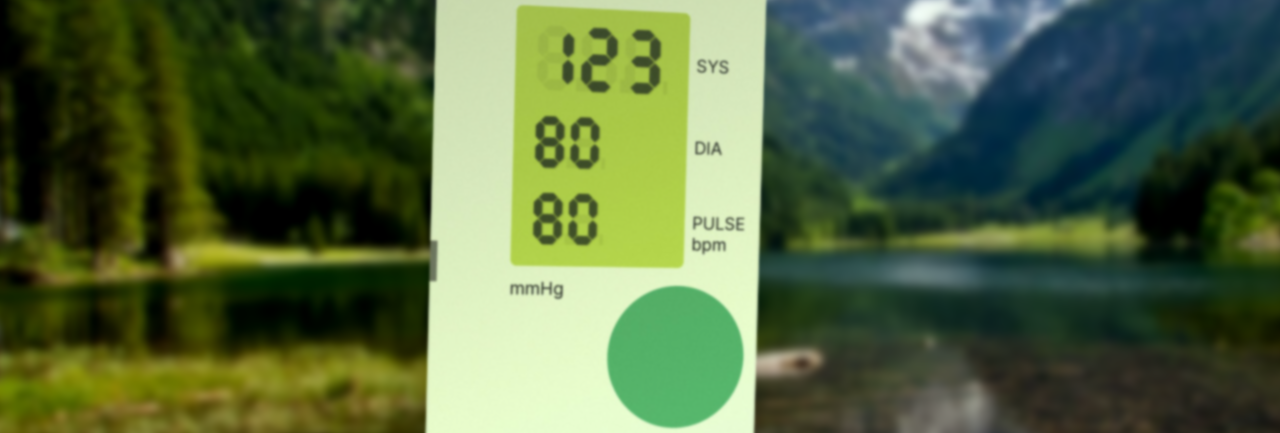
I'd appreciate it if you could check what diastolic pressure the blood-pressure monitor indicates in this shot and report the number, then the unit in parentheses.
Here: 80 (mmHg)
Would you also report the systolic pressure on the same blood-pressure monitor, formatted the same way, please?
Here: 123 (mmHg)
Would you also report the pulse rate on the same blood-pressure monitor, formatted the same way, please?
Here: 80 (bpm)
